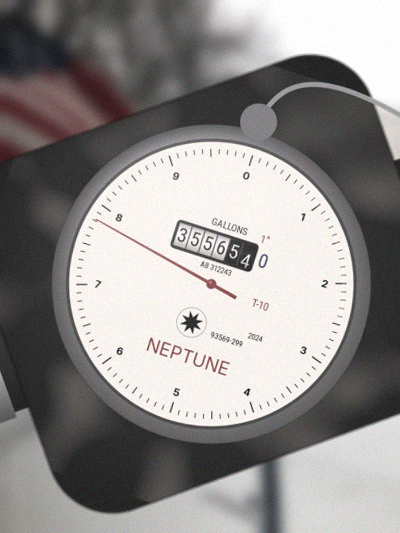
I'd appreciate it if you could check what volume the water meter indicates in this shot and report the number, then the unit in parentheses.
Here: 3556537.8 (gal)
